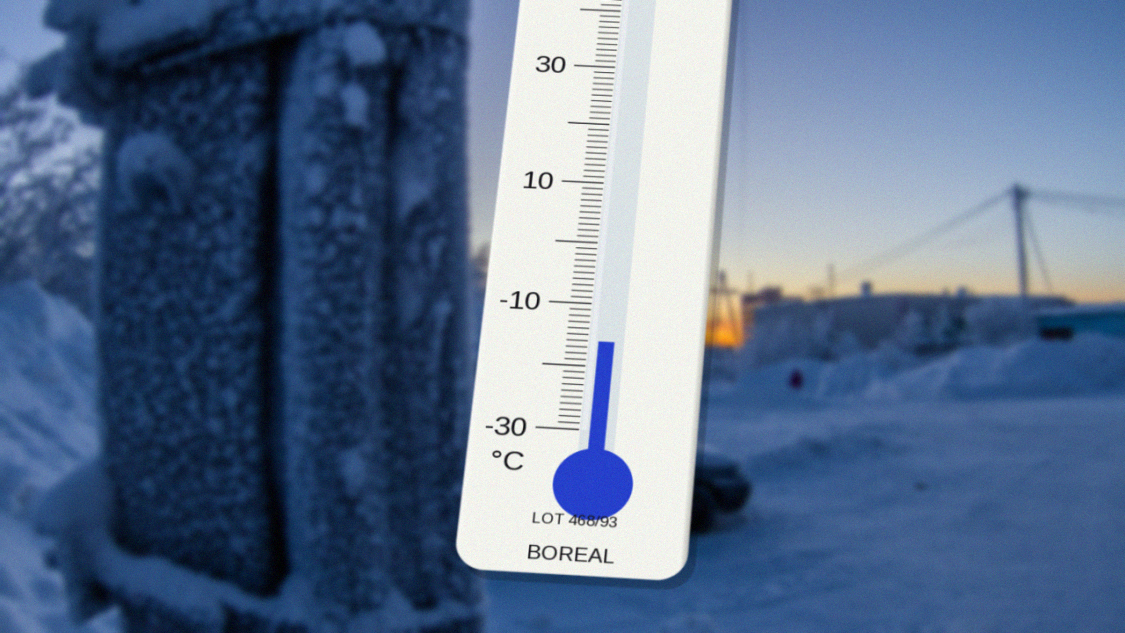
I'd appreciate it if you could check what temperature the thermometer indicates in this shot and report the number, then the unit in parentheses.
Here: -16 (°C)
